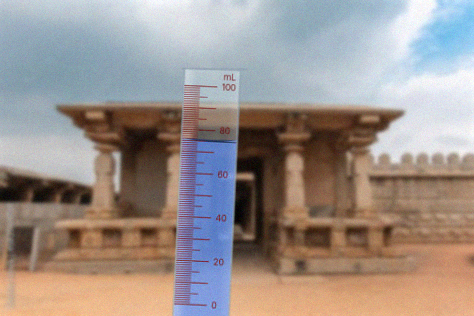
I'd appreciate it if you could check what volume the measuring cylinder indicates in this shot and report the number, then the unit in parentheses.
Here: 75 (mL)
